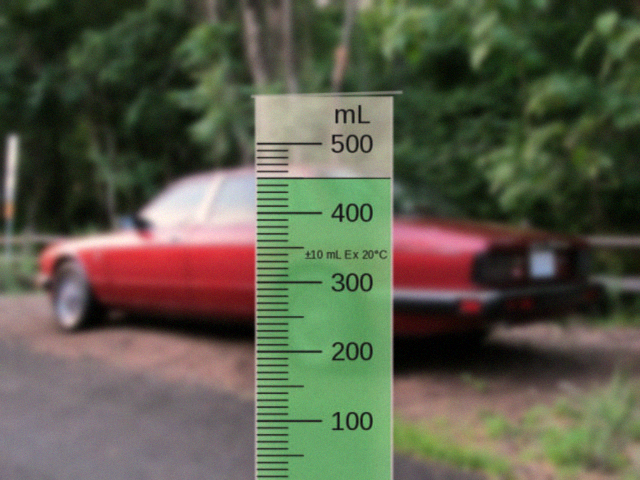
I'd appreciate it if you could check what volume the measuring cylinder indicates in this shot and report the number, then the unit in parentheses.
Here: 450 (mL)
